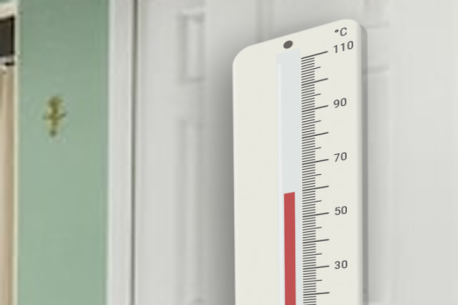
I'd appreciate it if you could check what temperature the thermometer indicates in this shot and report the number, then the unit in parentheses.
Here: 60 (°C)
